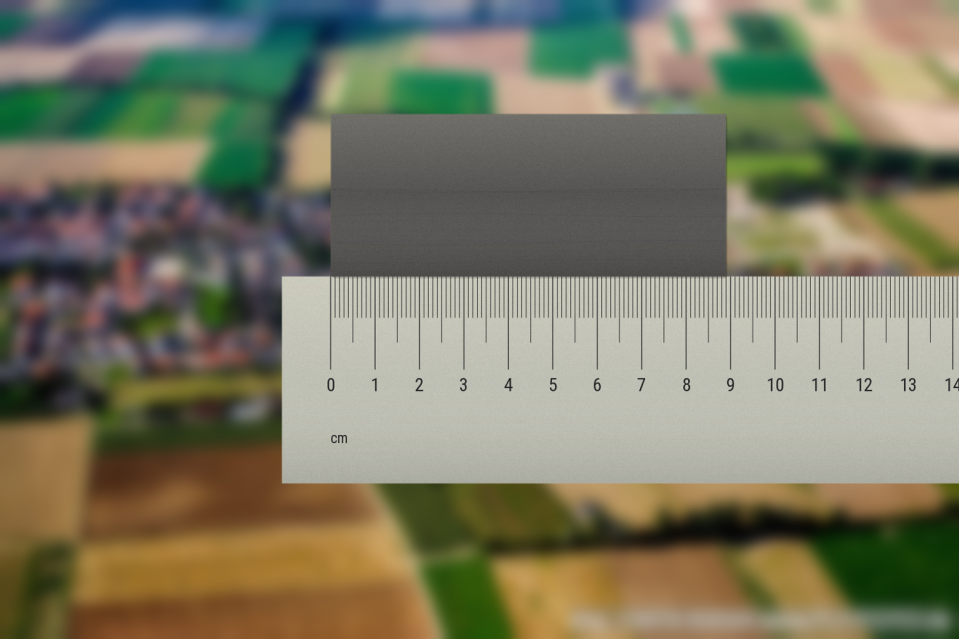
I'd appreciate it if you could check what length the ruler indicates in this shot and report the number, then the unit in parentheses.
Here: 8.9 (cm)
